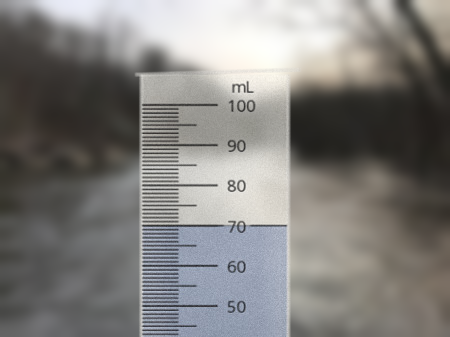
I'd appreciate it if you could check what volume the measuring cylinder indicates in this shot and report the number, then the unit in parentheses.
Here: 70 (mL)
